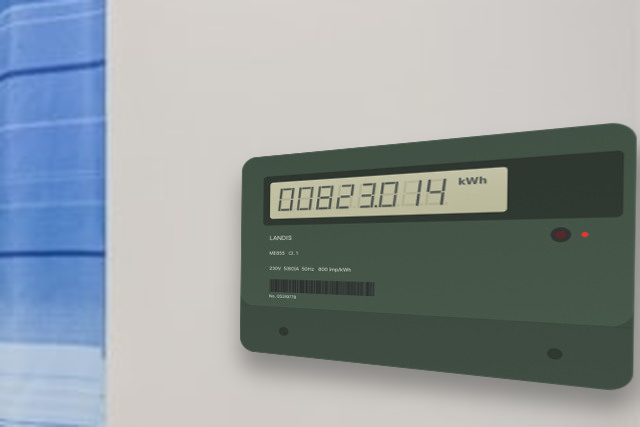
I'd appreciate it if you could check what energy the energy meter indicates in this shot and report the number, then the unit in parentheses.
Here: 823.014 (kWh)
